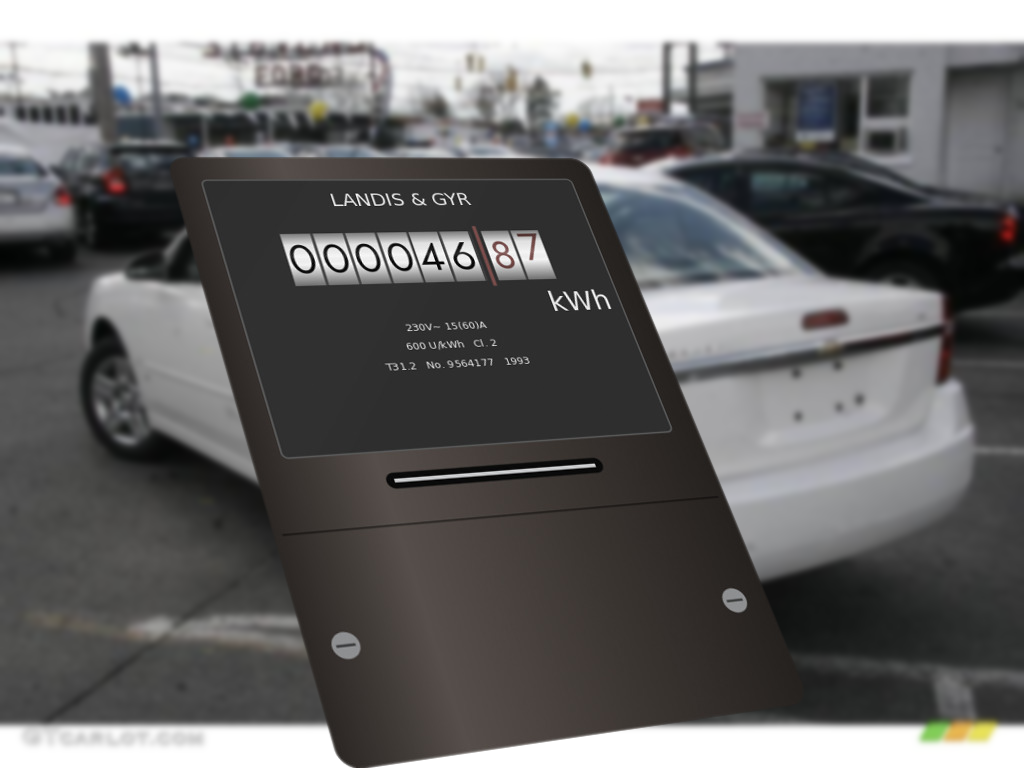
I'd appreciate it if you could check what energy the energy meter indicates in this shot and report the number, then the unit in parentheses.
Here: 46.87 (kWh)
